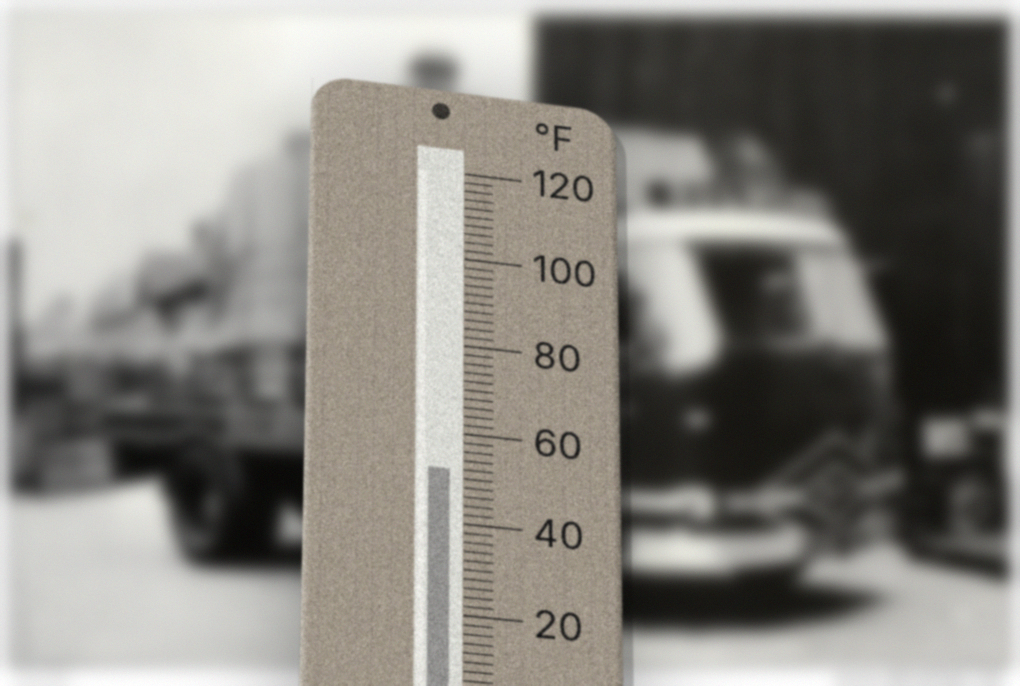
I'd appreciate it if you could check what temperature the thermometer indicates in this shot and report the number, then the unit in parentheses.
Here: 52 (°F)
